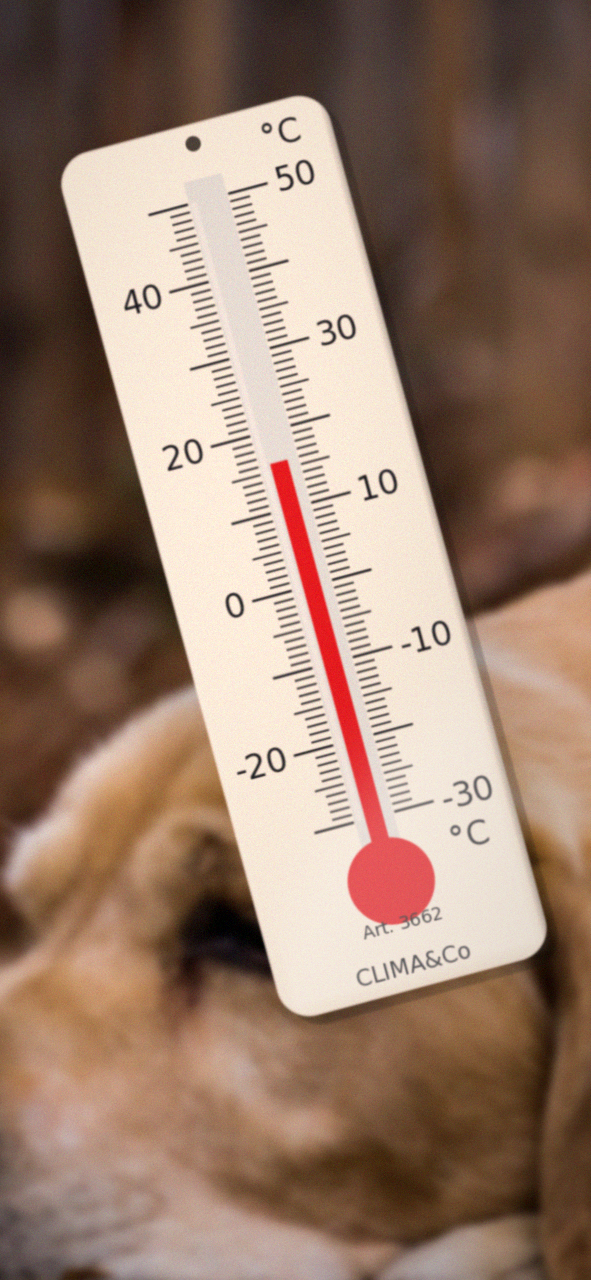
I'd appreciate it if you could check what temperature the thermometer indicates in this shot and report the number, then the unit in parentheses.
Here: 16 (°C)
